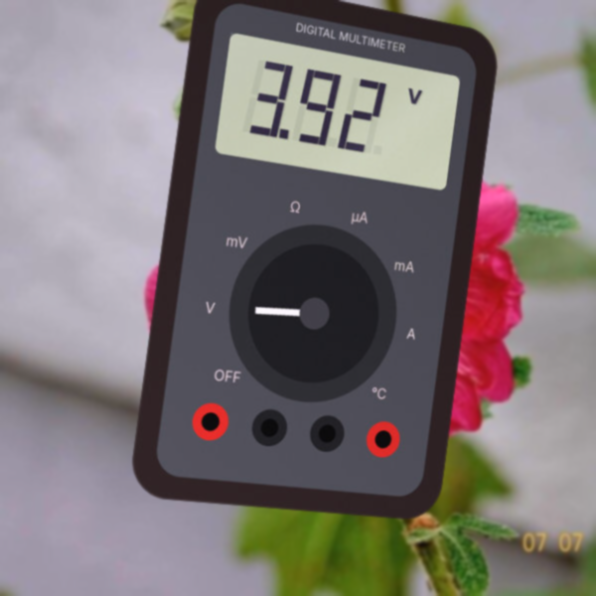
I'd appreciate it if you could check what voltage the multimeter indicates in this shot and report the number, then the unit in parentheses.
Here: 3.92 (V)
